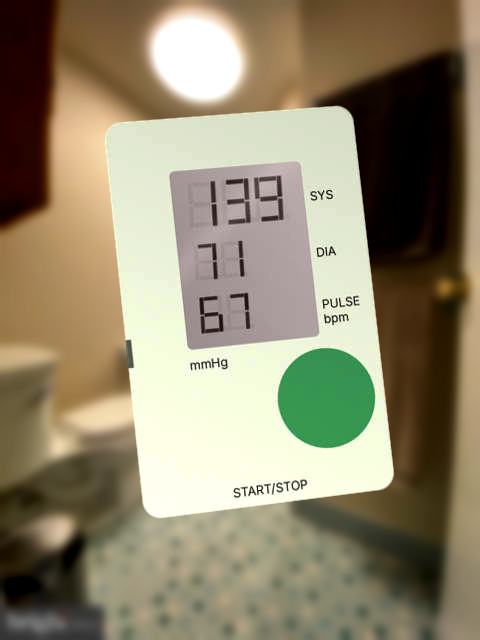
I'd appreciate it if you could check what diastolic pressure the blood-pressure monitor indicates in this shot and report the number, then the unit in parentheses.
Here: 71 (mmHg)
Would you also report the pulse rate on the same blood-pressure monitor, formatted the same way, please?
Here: 67 (bpm)
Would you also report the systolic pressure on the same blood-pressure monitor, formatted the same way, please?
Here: 139 (mmHg)
